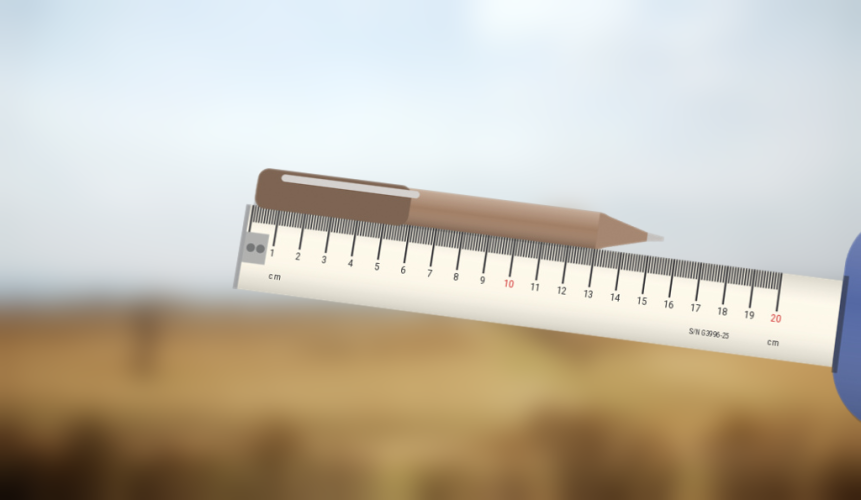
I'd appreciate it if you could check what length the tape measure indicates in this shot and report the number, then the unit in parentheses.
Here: 15.5 (cm)
